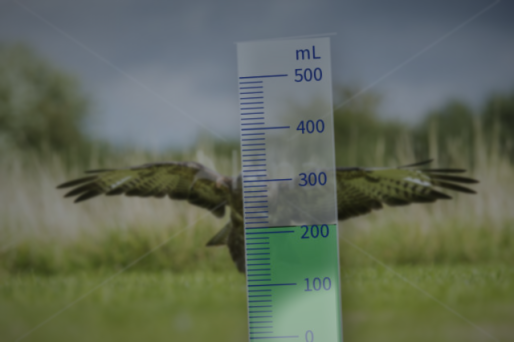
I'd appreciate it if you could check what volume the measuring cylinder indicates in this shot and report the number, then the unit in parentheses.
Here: 210 (mL)
